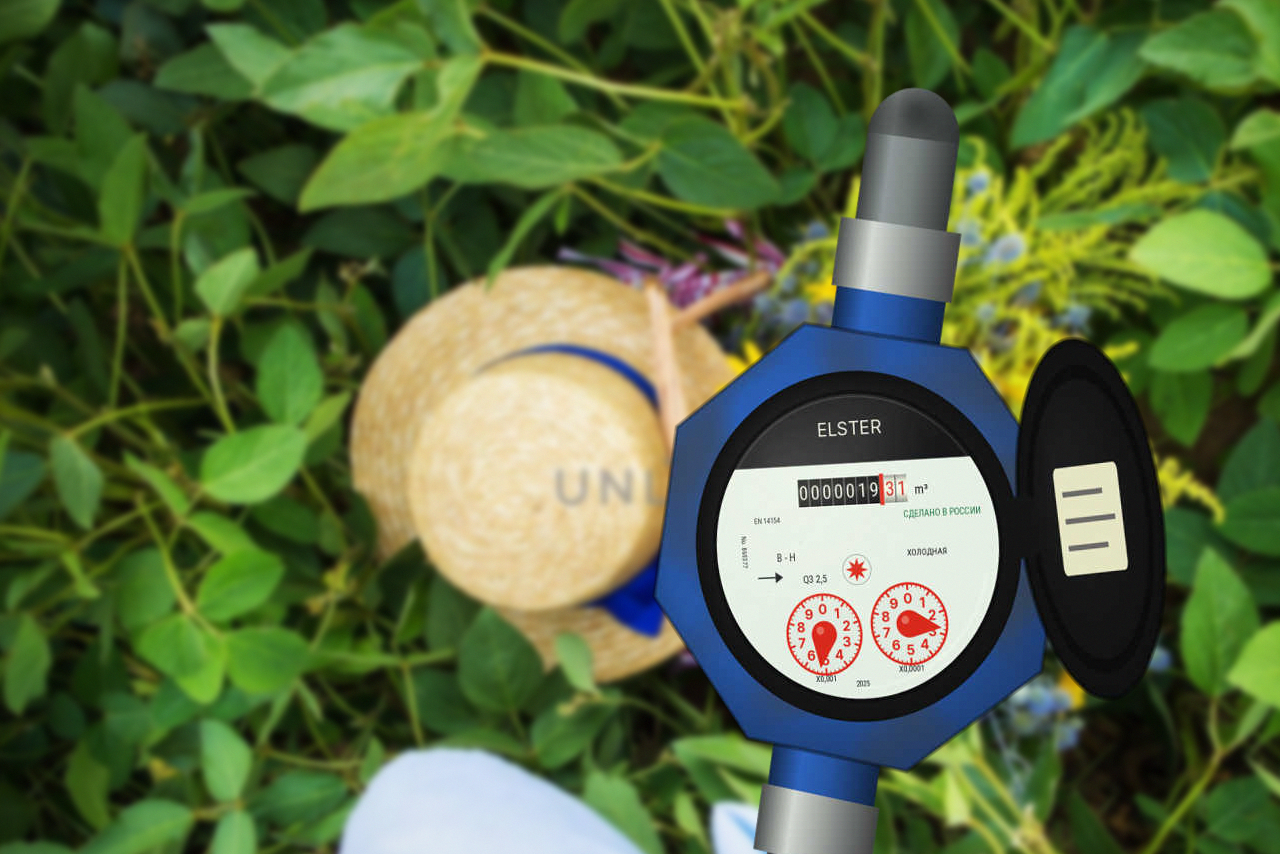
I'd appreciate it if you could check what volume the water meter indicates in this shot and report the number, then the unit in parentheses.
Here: 19.3152 (m³)
